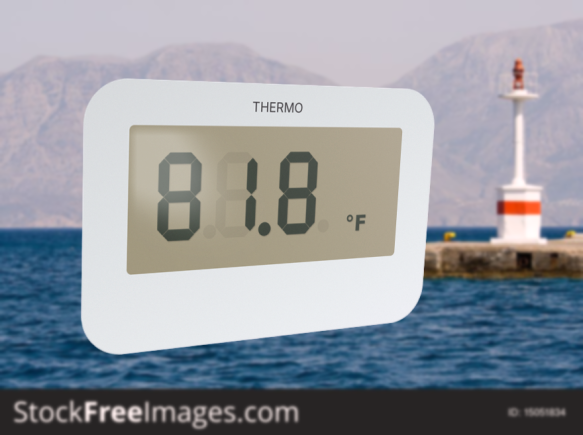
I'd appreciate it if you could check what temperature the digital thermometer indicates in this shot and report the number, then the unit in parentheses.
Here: 81.8 (°F)
